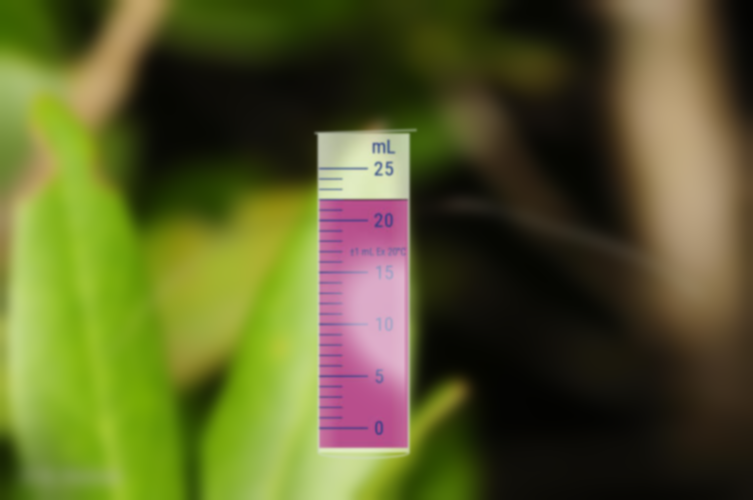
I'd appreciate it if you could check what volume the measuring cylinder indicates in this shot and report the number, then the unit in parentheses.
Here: 22 (mL)
